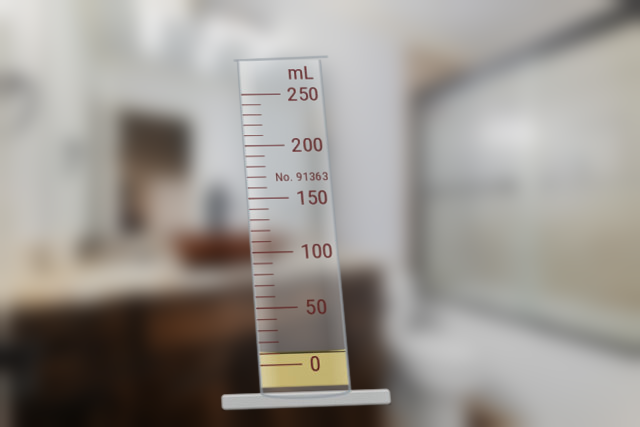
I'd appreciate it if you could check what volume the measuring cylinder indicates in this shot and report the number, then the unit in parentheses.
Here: 10 (mL)
